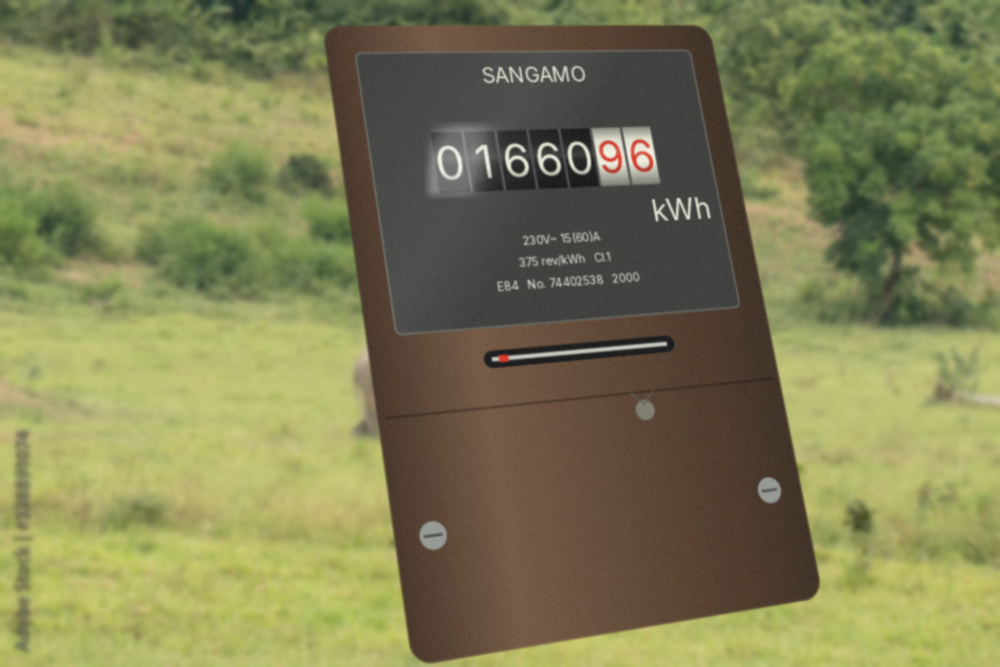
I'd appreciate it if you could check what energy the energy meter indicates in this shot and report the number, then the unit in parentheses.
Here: 1660.96 (kWh)
